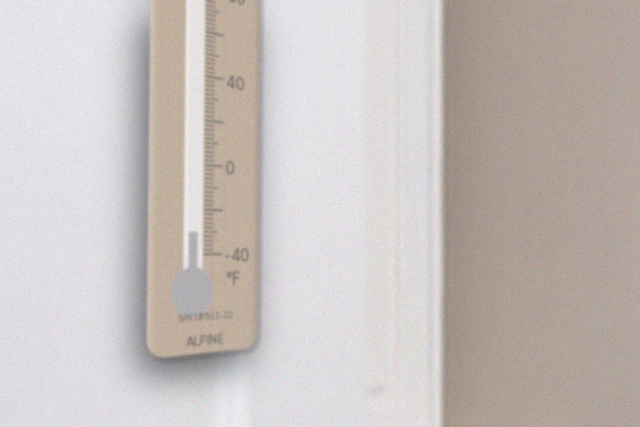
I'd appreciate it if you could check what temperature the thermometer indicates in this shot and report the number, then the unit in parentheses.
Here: -30 (°F)
